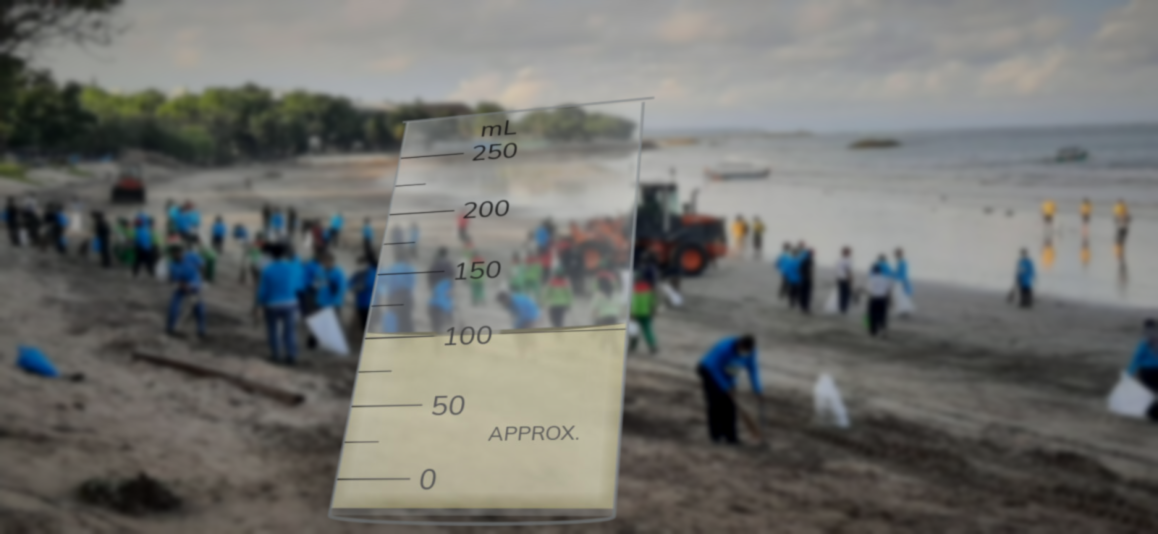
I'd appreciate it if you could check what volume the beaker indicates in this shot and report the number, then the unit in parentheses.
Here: 100 (mL)
